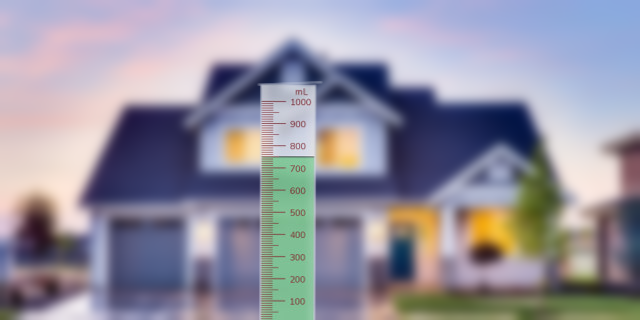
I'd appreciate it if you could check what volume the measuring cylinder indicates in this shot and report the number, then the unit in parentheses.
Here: 750 (mL)
